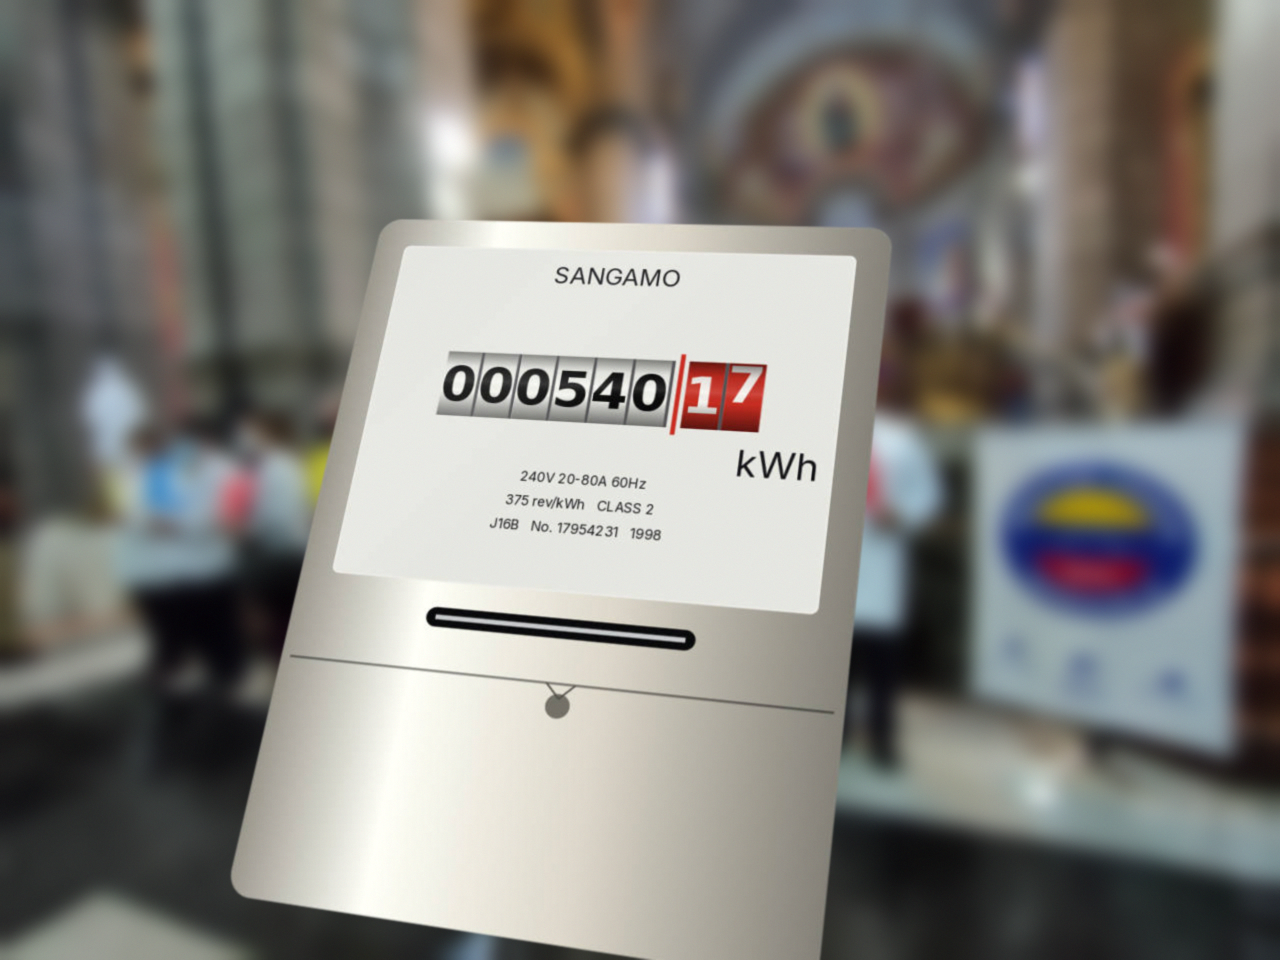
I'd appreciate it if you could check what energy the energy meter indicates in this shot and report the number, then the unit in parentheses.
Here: 540.17 (kWh)
